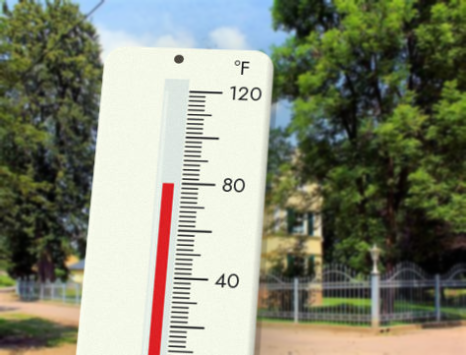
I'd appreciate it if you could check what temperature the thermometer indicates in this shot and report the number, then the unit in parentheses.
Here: 80 (°F)
